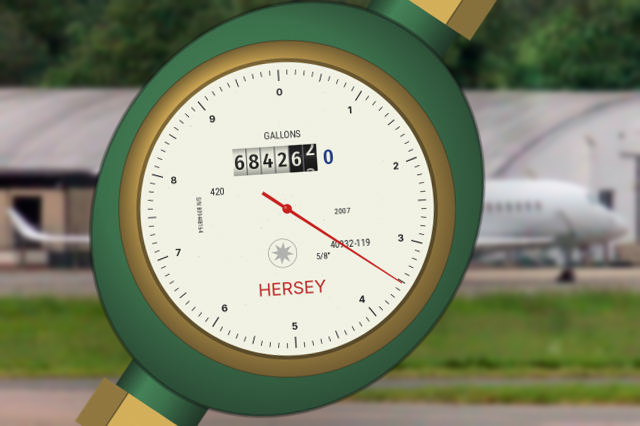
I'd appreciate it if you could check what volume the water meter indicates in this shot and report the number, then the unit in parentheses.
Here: 6842623.5 (gal)
